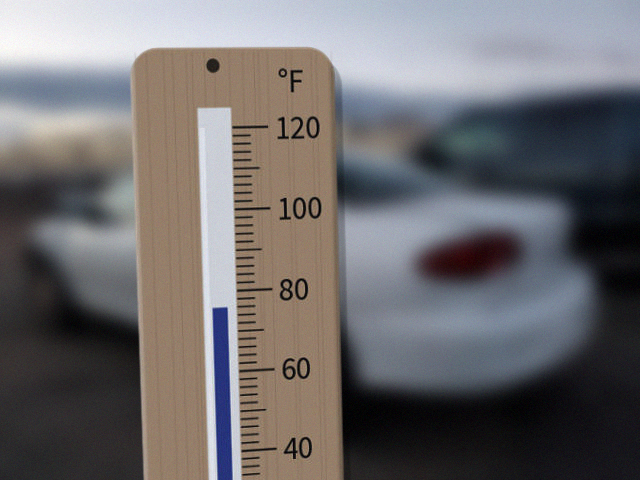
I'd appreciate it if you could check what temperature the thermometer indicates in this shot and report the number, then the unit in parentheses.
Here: 76 (°F)
